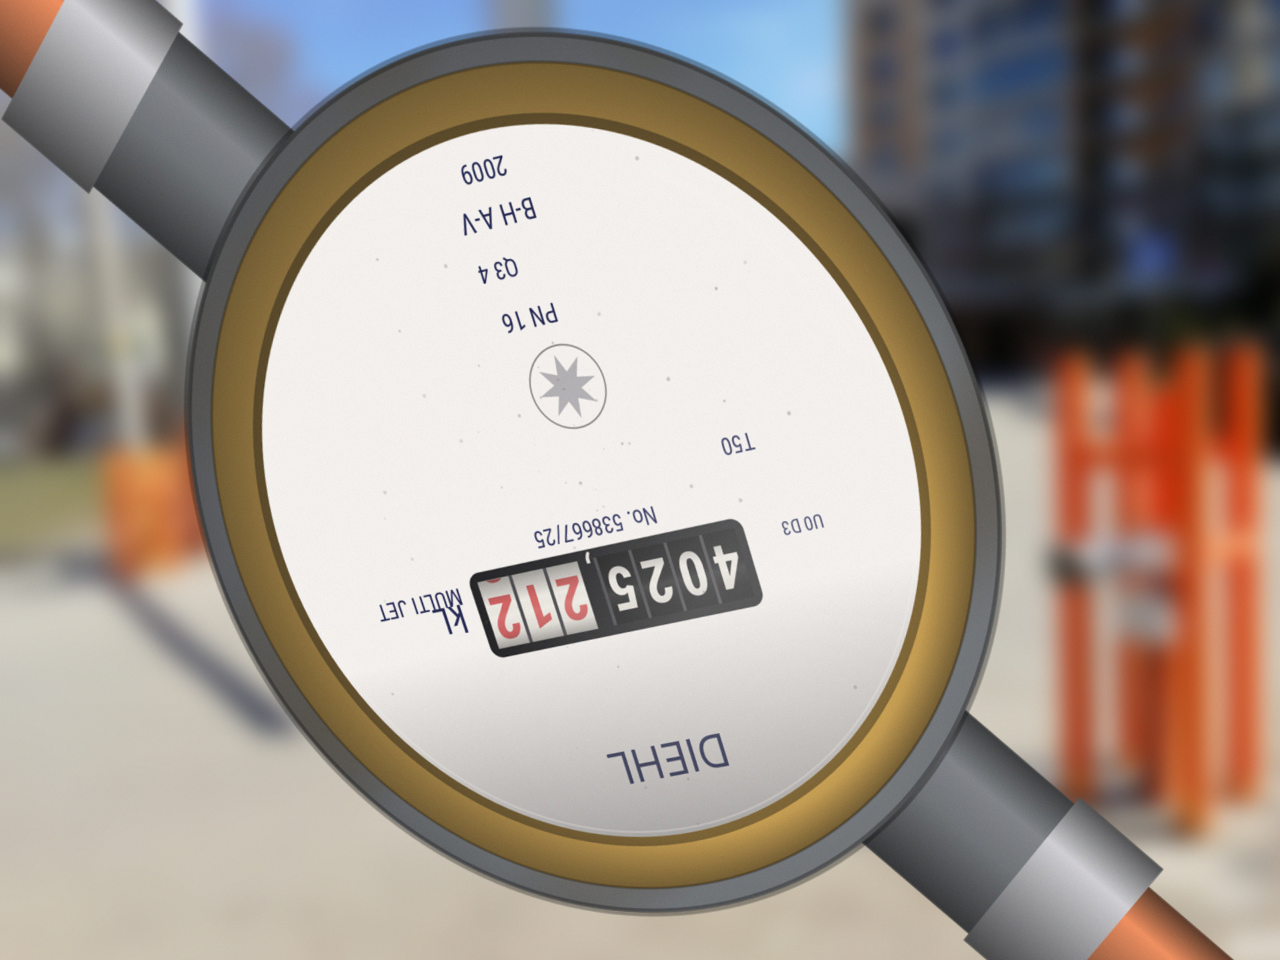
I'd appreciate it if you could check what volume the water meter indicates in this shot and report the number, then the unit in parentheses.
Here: 4025.212 (kL)
